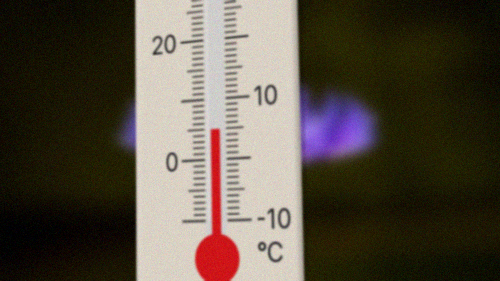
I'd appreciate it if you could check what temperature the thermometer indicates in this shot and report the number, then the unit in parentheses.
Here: 5 (°C)
